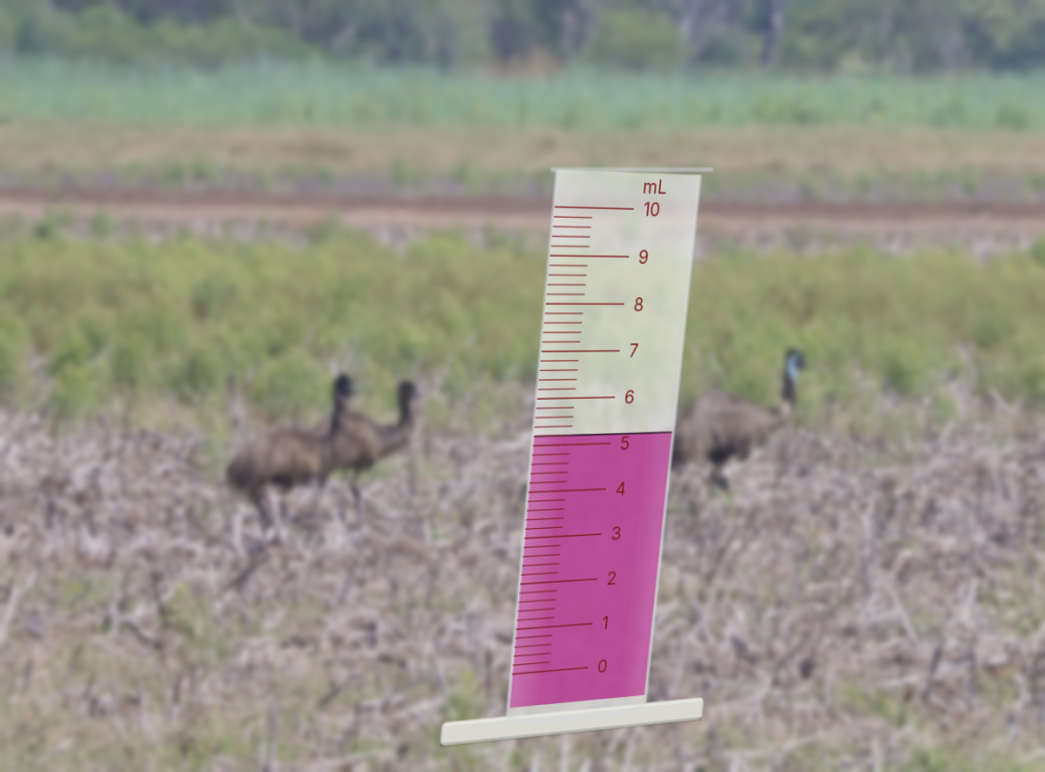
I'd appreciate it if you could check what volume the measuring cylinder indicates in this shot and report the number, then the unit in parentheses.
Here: 5.2 (mL)
